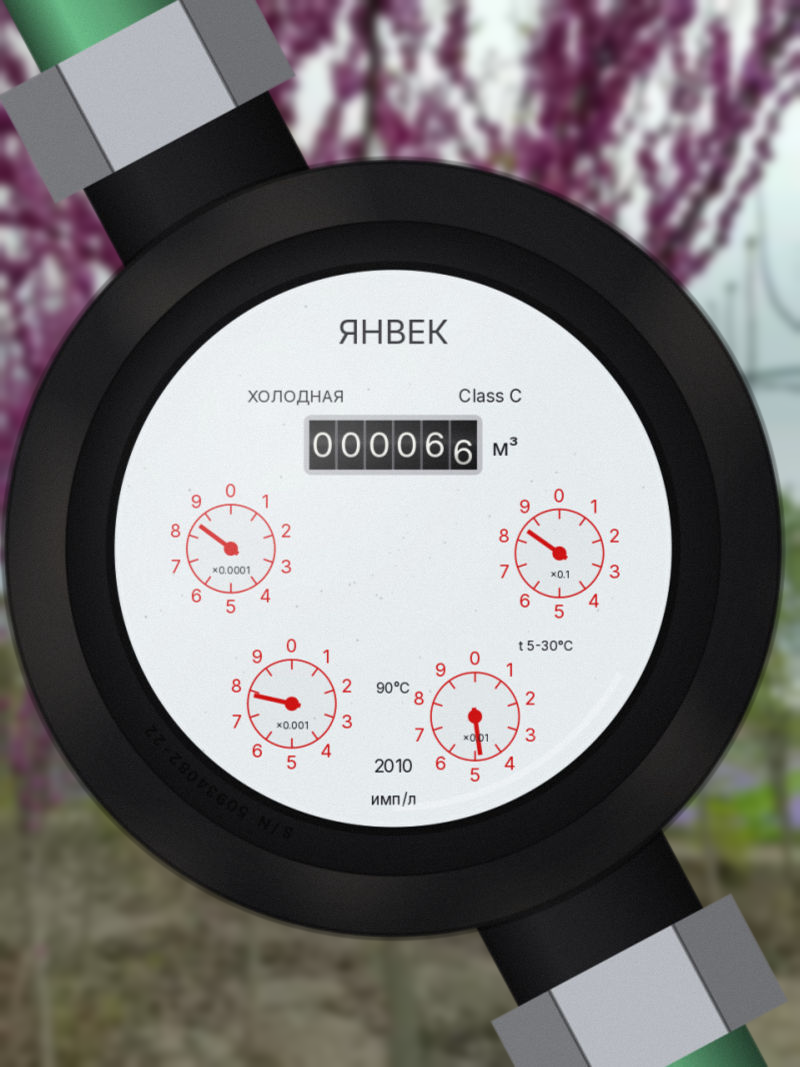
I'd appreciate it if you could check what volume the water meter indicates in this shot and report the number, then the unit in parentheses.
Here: 65.8478 (m³)
